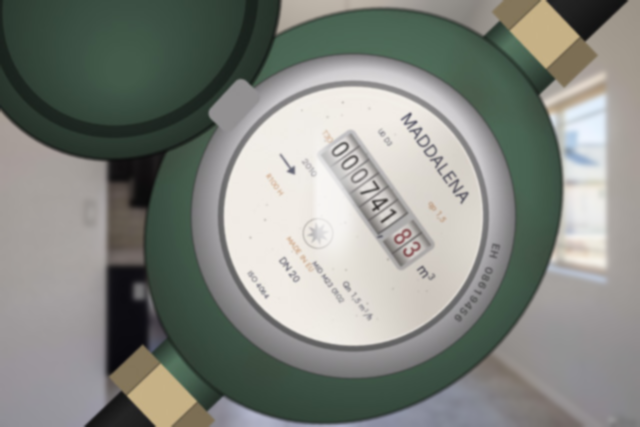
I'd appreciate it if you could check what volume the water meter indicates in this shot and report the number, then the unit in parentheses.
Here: 741.83 (m³)
